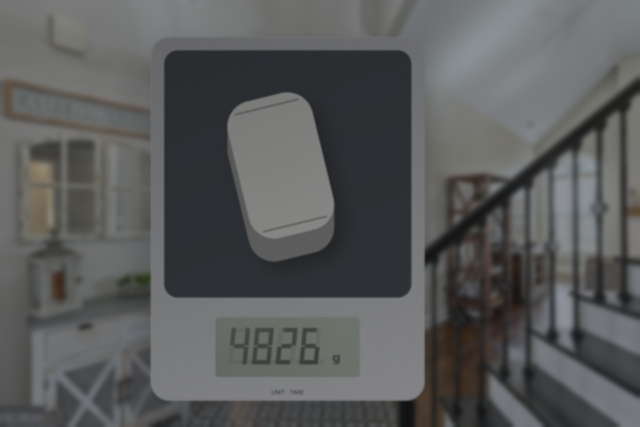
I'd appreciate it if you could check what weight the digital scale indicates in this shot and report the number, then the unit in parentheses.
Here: 4826 (g)
